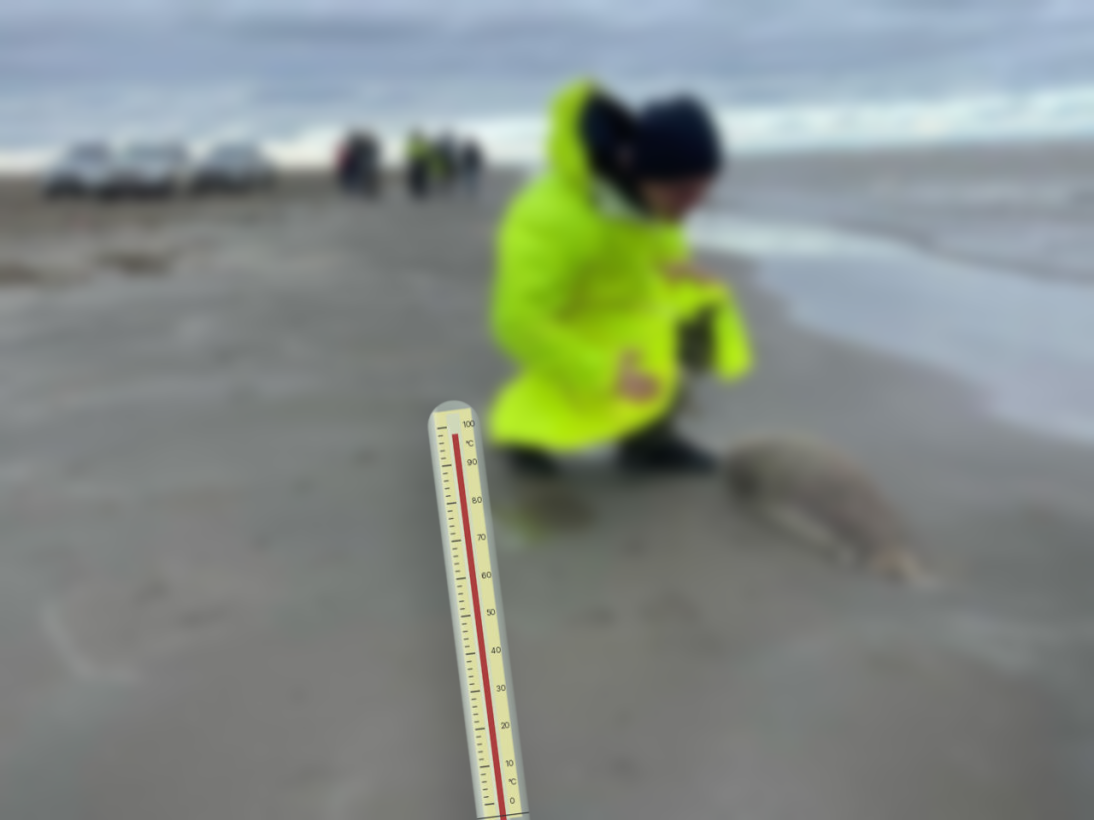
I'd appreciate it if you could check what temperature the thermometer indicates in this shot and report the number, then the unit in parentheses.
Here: 98 (°C)
